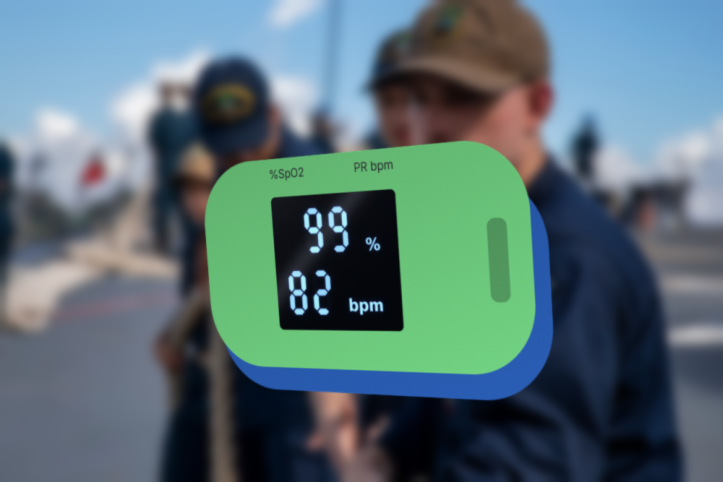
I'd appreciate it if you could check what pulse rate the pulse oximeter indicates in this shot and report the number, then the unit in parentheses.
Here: 82 (bpm)
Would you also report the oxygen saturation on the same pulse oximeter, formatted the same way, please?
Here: 99 (%)
